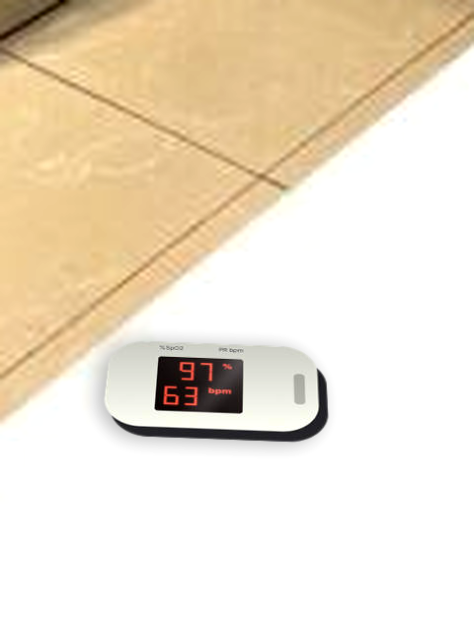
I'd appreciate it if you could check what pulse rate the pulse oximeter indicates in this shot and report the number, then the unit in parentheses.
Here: 63 (bpm)
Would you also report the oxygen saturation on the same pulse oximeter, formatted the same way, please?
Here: 97 (%)
